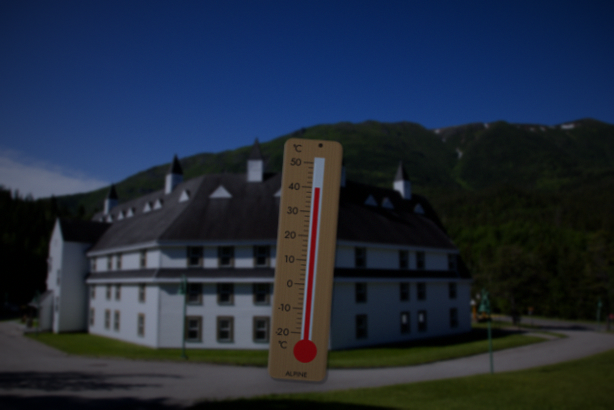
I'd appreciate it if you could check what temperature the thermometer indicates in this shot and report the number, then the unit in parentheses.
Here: 40 (°C)
